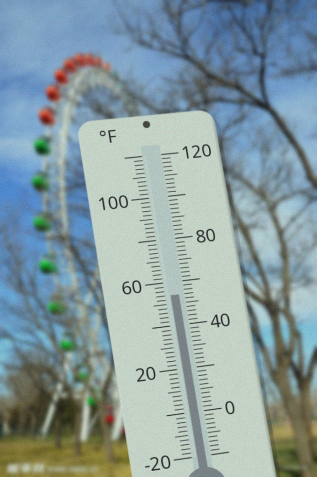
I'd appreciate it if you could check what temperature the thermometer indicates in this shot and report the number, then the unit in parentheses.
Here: 54 (°F)
